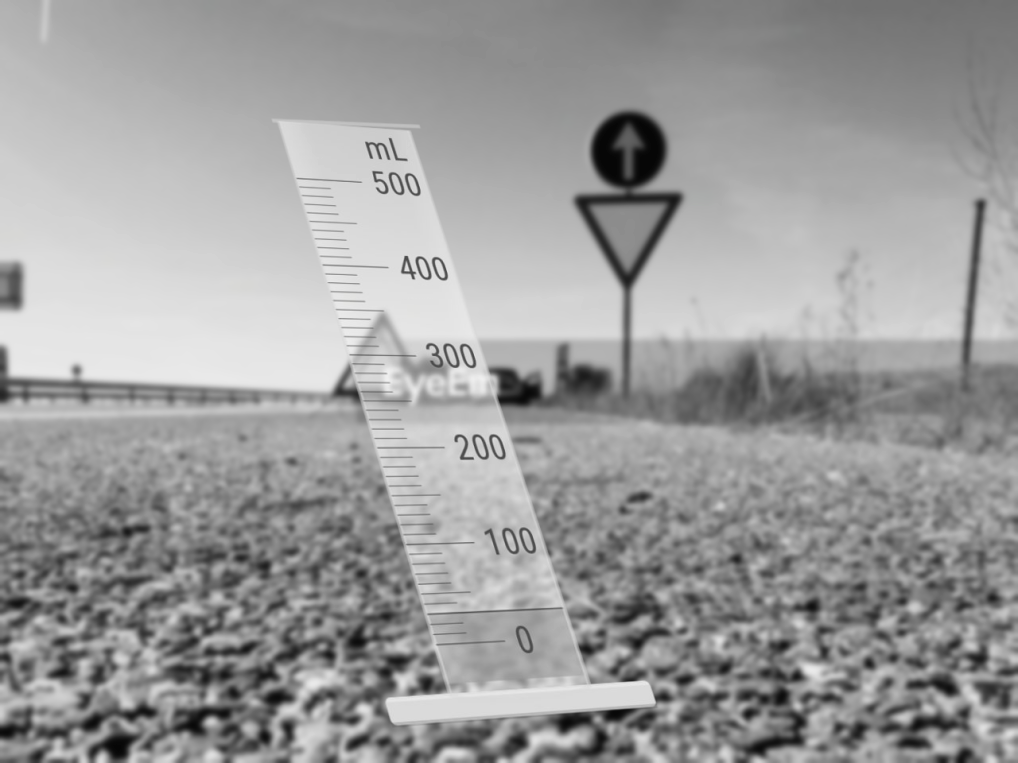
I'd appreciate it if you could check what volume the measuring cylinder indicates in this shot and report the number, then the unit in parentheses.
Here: 30 (mL)
